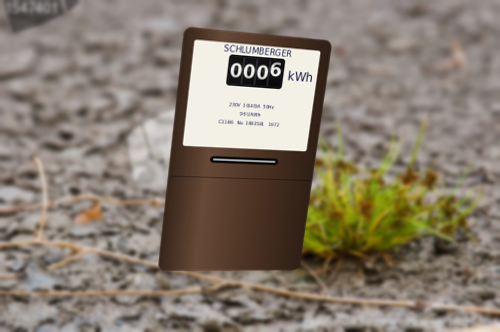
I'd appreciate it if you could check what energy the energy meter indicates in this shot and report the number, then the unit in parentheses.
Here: 6 (kWh)
